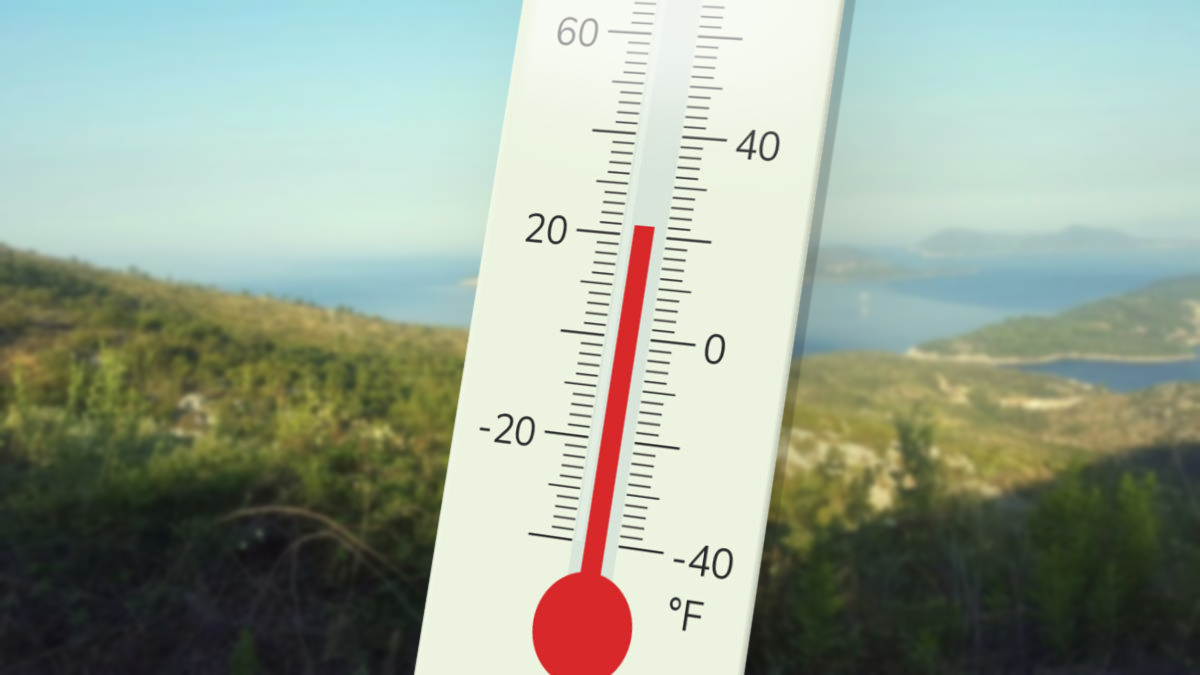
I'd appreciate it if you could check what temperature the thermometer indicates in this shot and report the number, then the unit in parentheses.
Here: 22 (°F)
